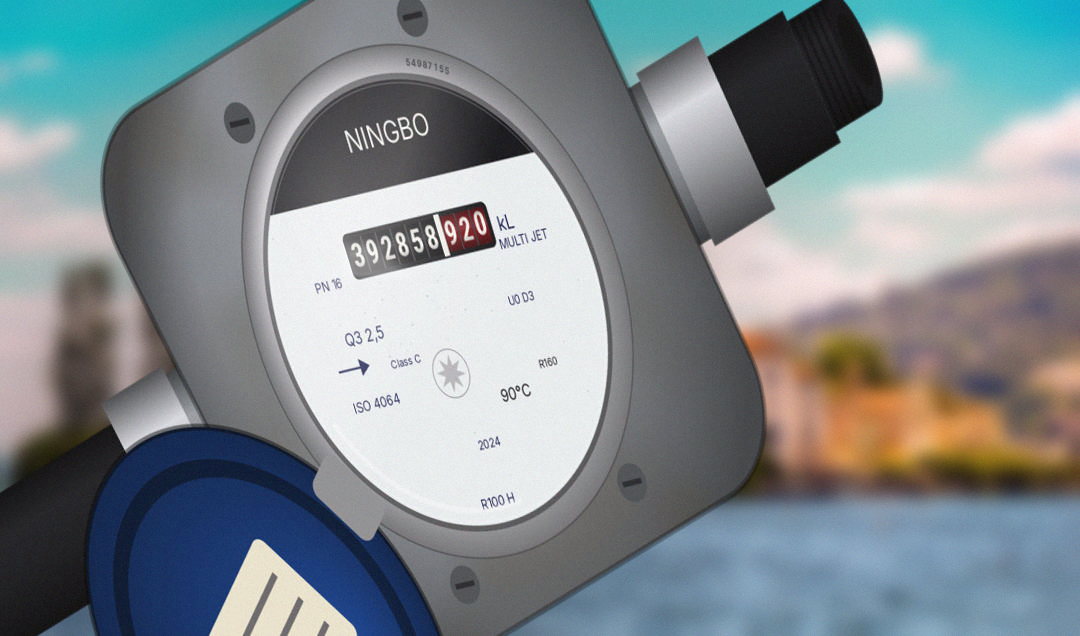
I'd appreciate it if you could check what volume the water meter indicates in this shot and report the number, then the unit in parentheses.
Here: 392858.920 (kL)
